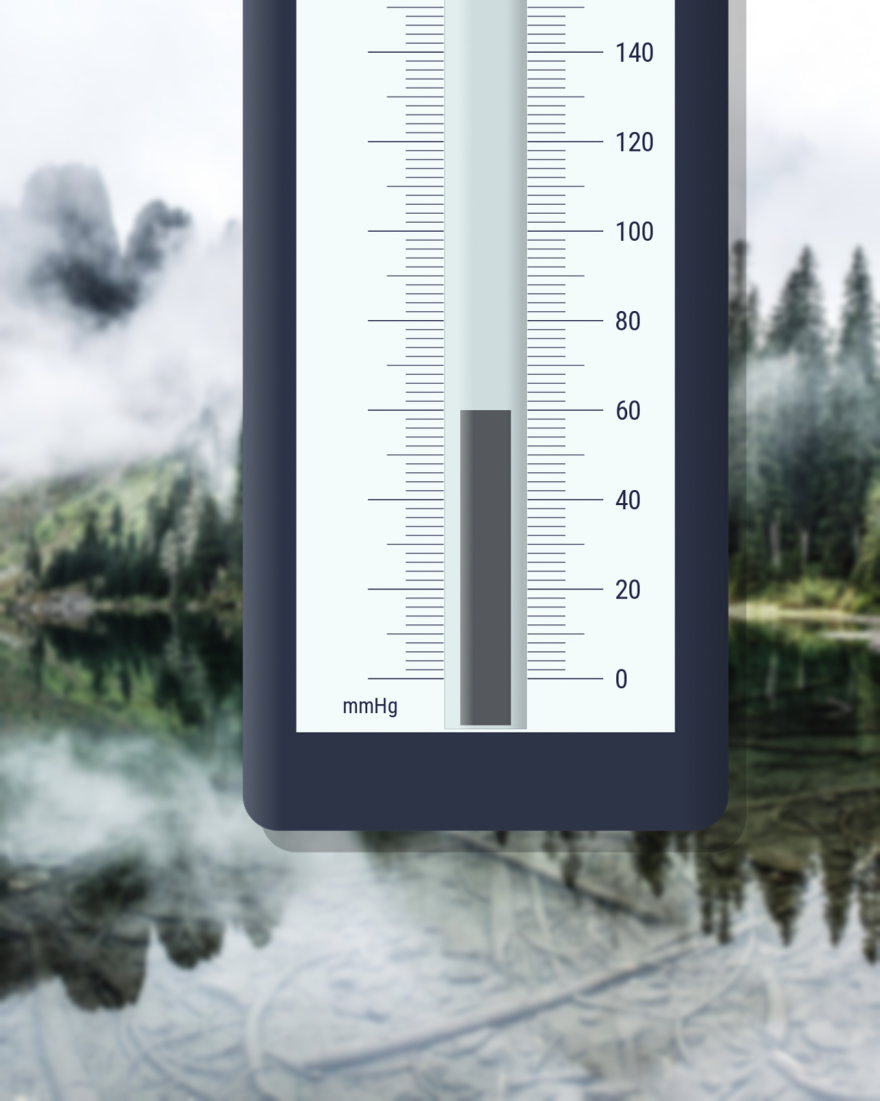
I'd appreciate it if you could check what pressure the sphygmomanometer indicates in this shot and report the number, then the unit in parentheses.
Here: 60 (mmHg)
